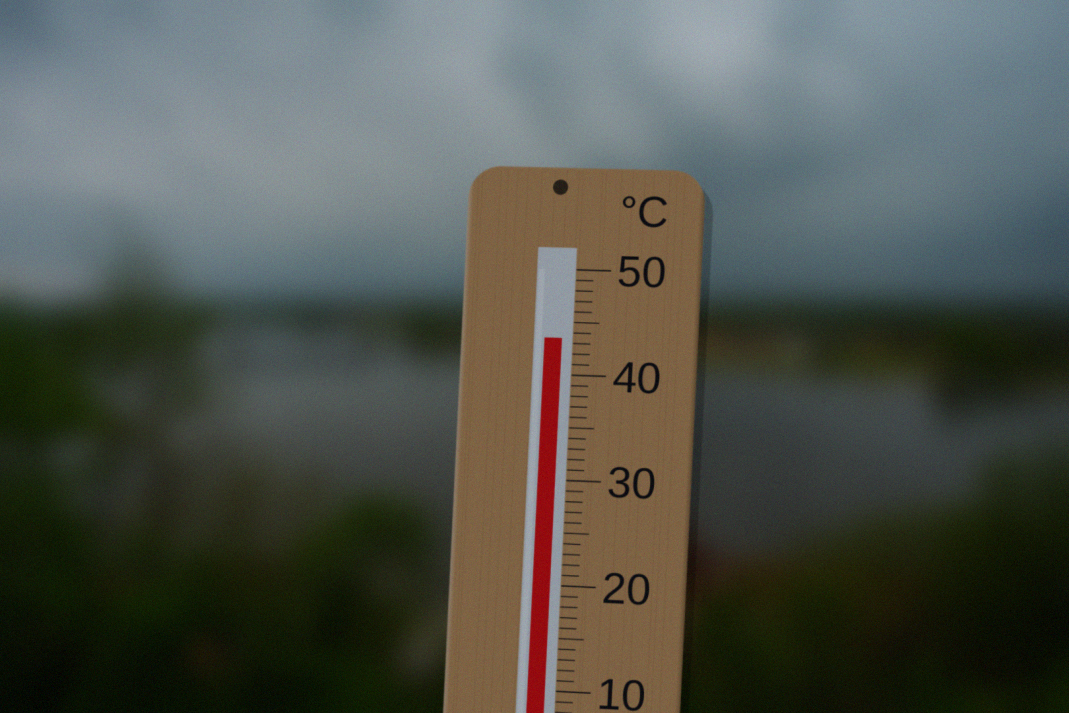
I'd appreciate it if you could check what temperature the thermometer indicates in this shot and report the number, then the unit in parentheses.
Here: 43.5 (°C)
